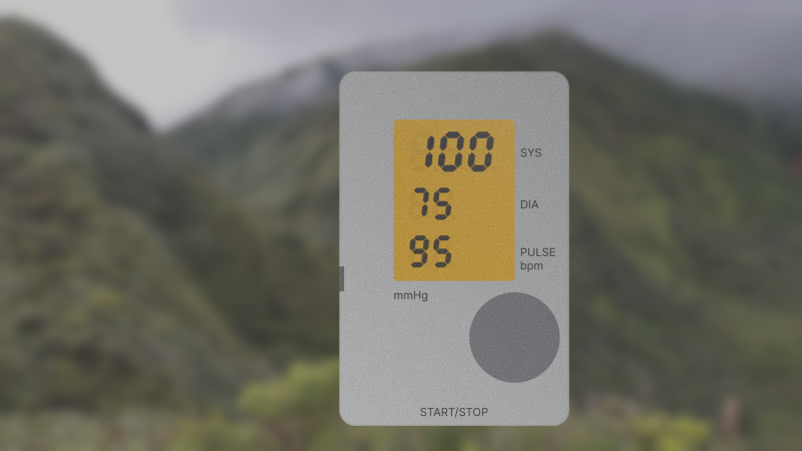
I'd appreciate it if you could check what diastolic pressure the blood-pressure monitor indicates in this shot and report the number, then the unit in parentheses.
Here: 75 (mmHg)
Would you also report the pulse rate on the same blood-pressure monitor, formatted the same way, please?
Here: 95 (bpm)
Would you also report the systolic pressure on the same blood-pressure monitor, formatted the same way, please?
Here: 100 (mmHg)
